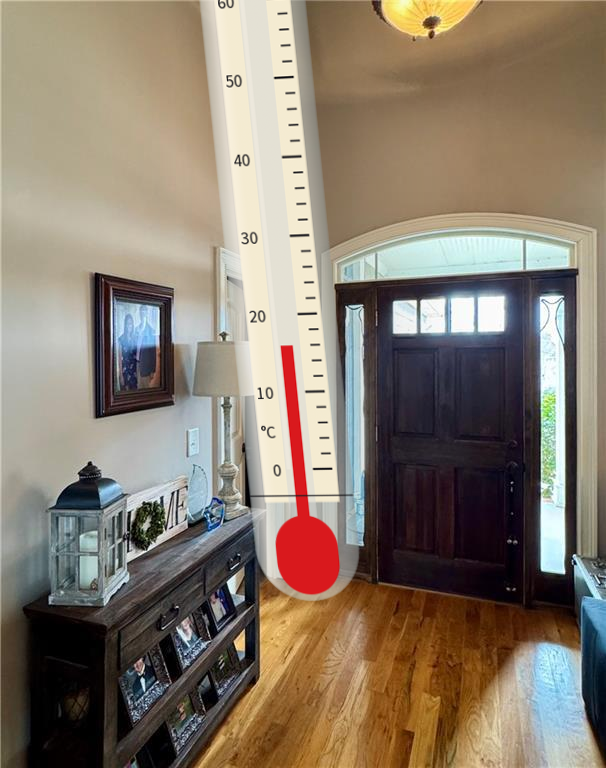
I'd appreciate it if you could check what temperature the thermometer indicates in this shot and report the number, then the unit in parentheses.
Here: 16 (°C)
